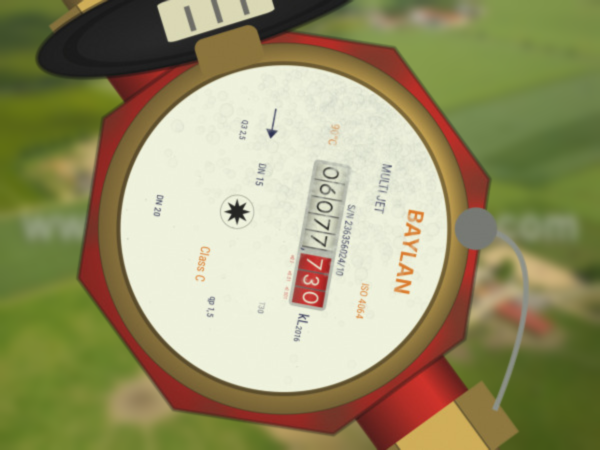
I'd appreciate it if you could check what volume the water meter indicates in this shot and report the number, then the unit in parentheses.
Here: 6077.730 (kL)
